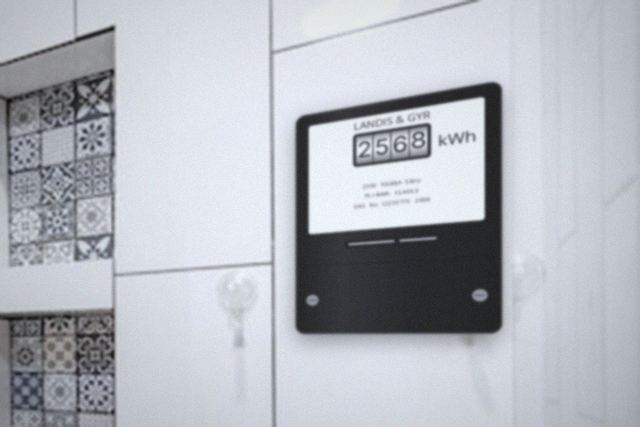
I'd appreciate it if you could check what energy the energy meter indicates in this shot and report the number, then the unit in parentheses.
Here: 2568 (kWh)
